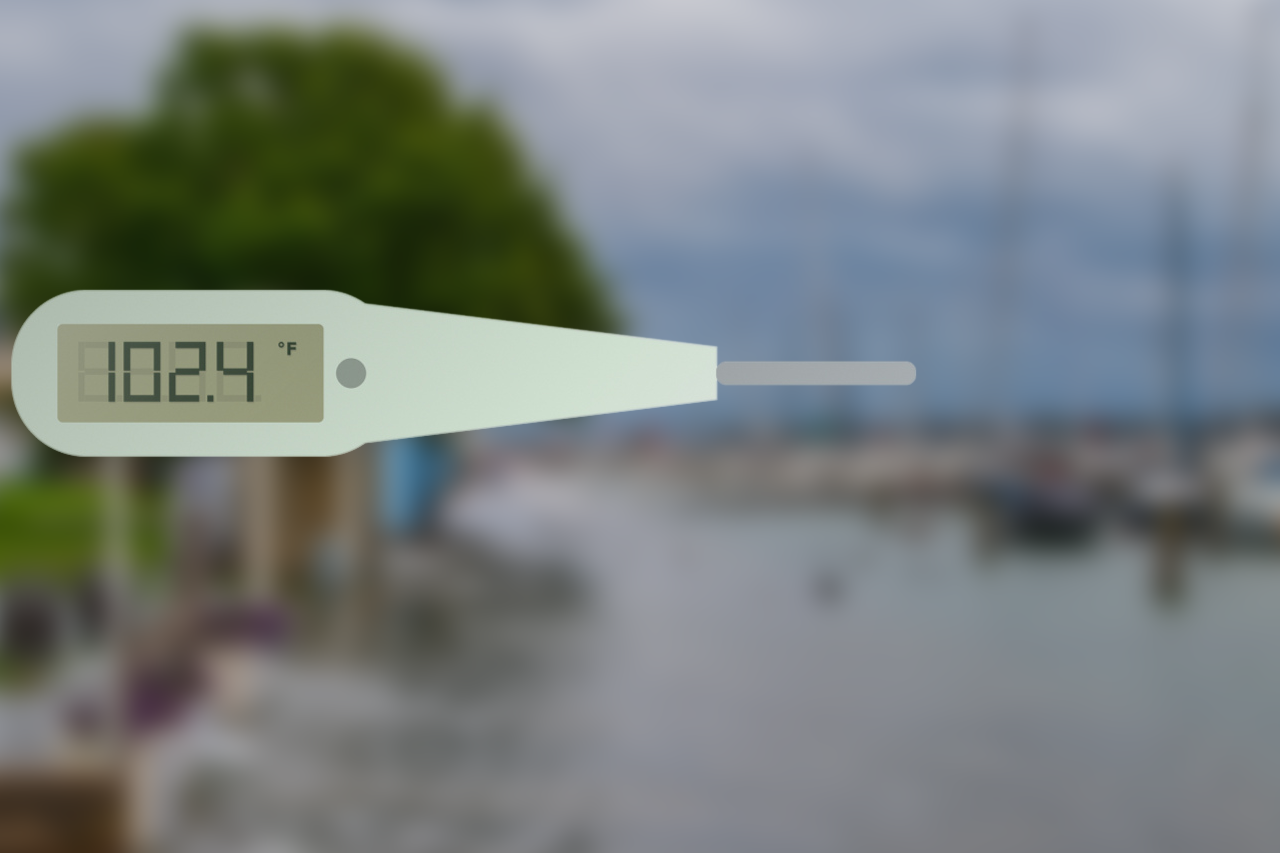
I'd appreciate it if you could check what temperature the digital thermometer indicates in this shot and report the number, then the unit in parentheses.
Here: 102.4 (°F)
